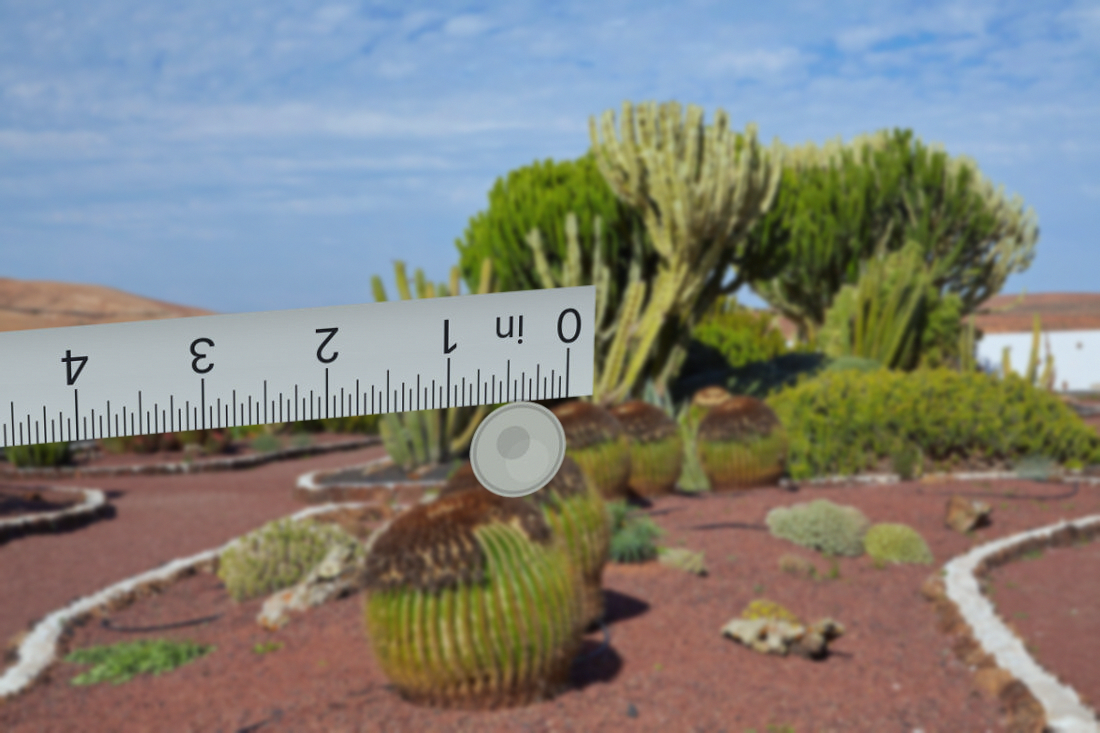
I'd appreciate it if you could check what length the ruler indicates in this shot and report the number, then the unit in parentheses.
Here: 0.8125 (in)
